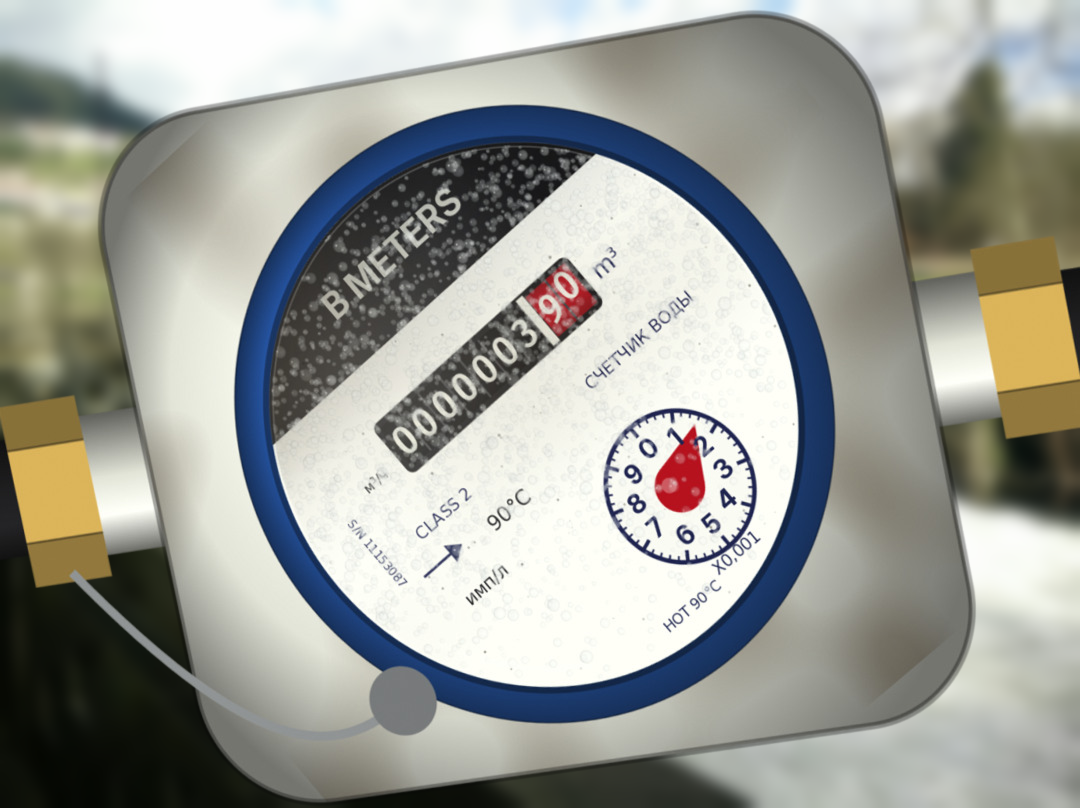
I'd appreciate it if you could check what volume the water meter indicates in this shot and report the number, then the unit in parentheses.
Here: 3.901 (m³)
